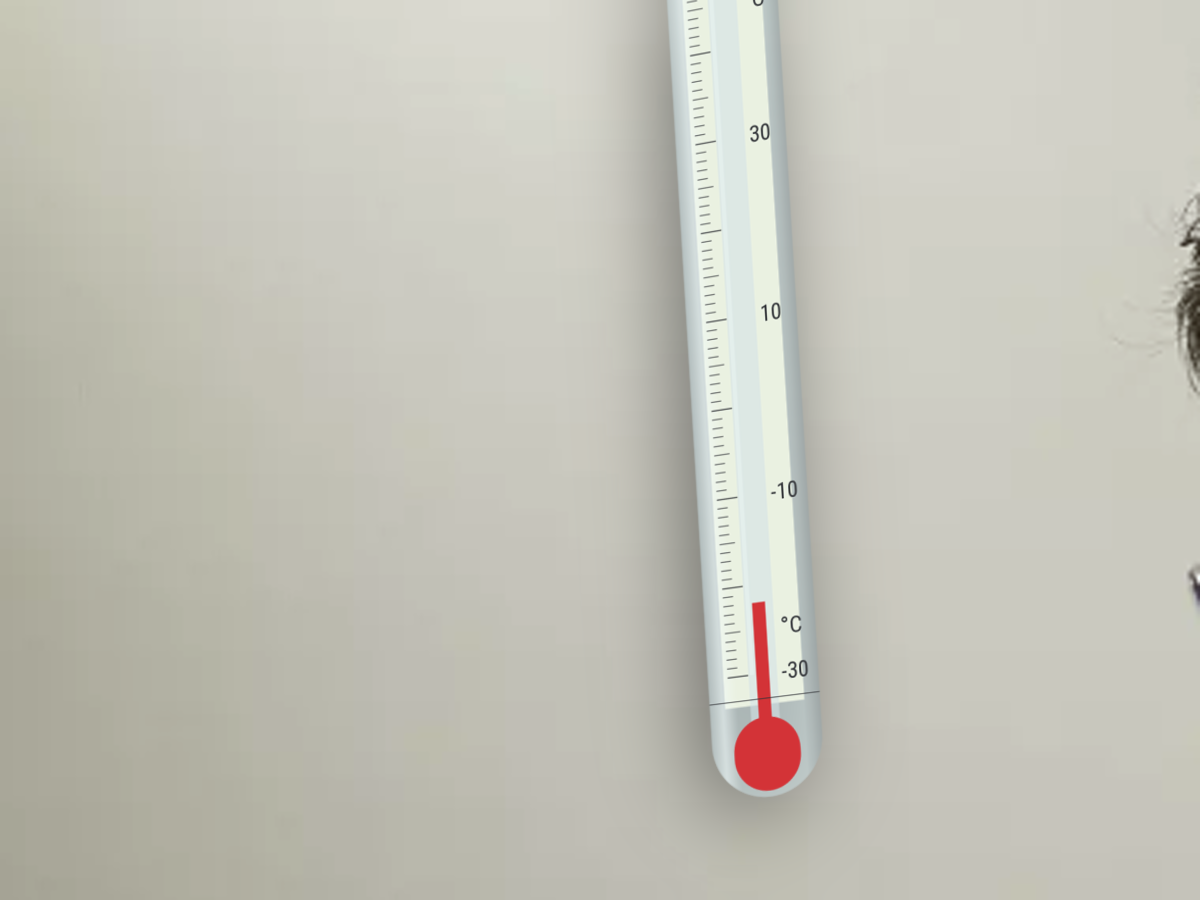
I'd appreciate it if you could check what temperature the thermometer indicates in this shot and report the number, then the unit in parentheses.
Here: -22 (°C)
